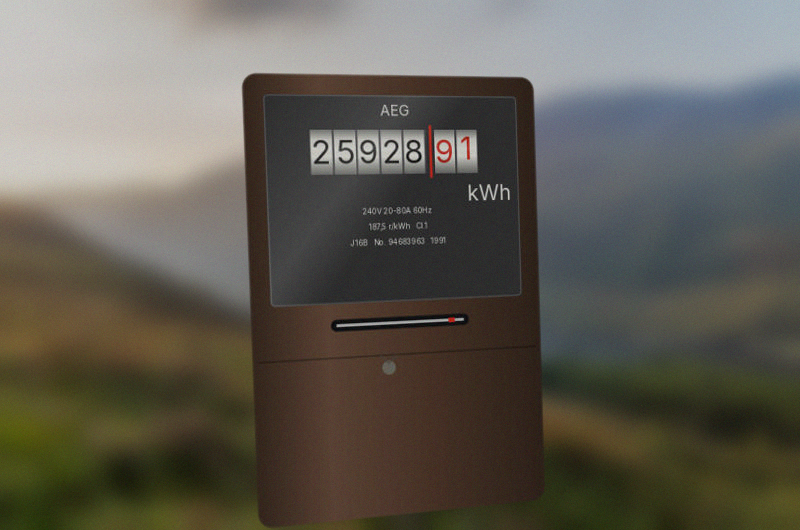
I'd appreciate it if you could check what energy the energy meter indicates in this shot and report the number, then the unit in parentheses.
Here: 25928.91 (kWh)
